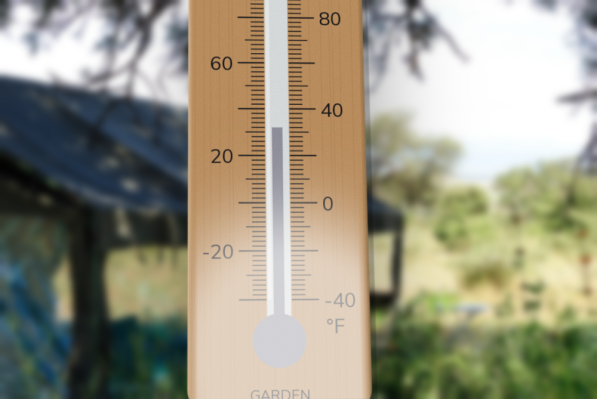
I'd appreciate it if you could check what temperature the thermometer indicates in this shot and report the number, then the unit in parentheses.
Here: 32 (°F)
